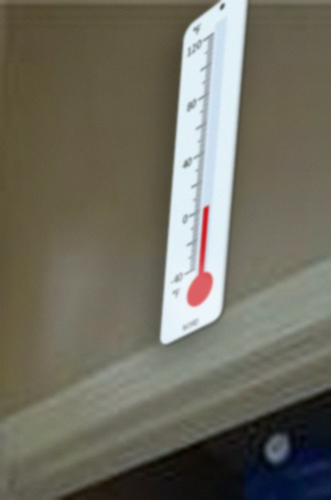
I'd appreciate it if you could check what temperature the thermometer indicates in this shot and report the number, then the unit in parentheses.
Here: 0 (°F)
